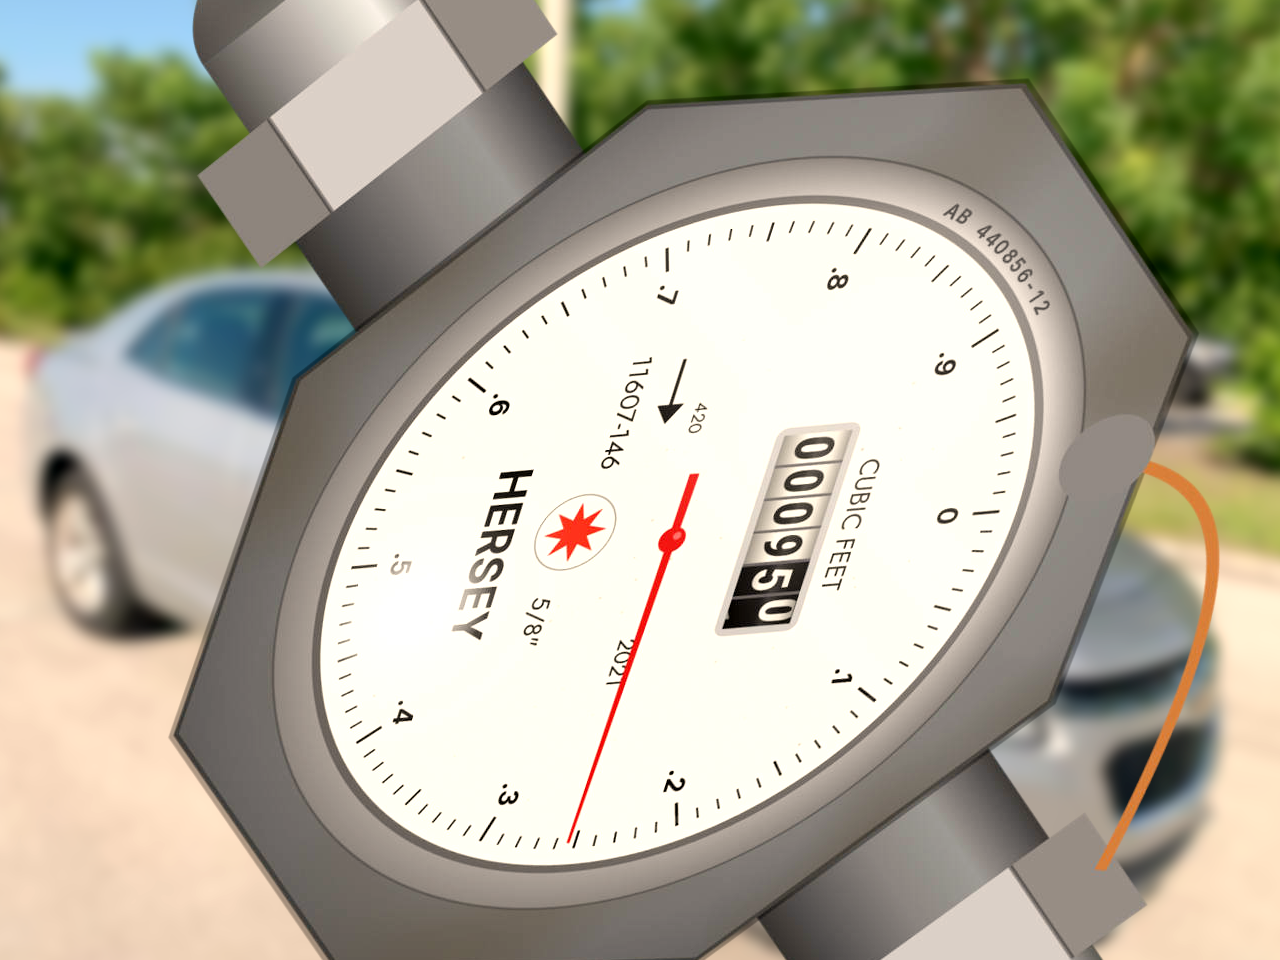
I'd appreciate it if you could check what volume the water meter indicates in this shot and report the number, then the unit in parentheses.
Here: 950.25 (ft³)
